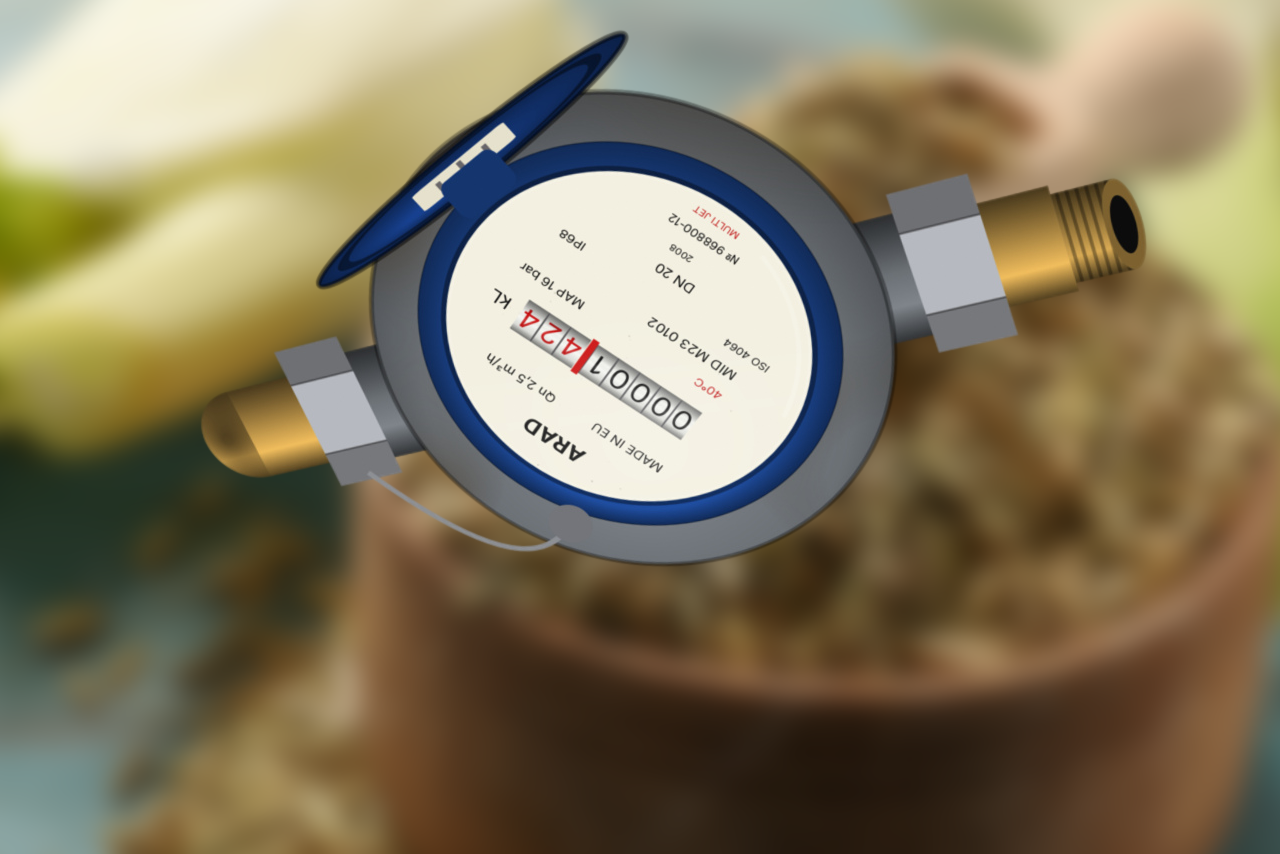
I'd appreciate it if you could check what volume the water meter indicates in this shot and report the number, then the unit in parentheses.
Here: 1.424 (kL)
